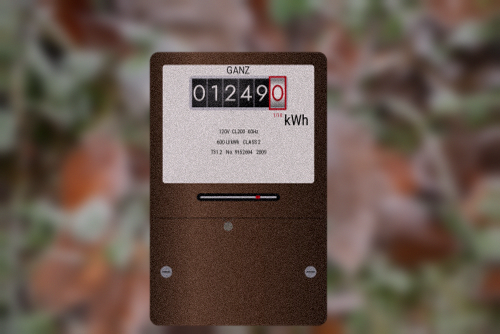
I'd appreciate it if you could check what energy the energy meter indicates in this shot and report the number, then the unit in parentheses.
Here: 1249.0 (kWh)
